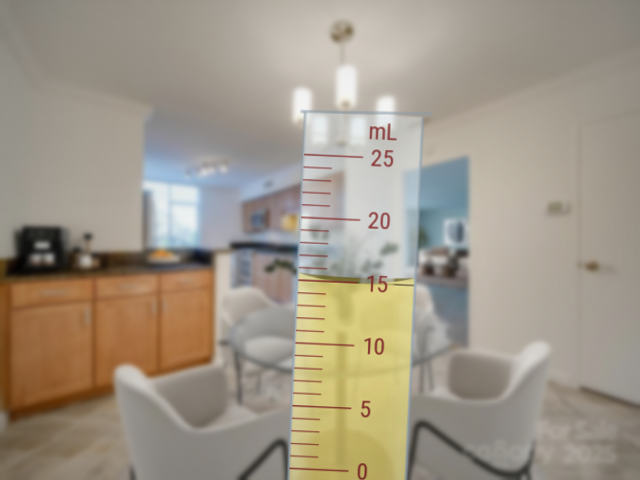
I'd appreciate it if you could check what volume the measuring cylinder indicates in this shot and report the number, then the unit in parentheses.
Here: 15 (mL)
